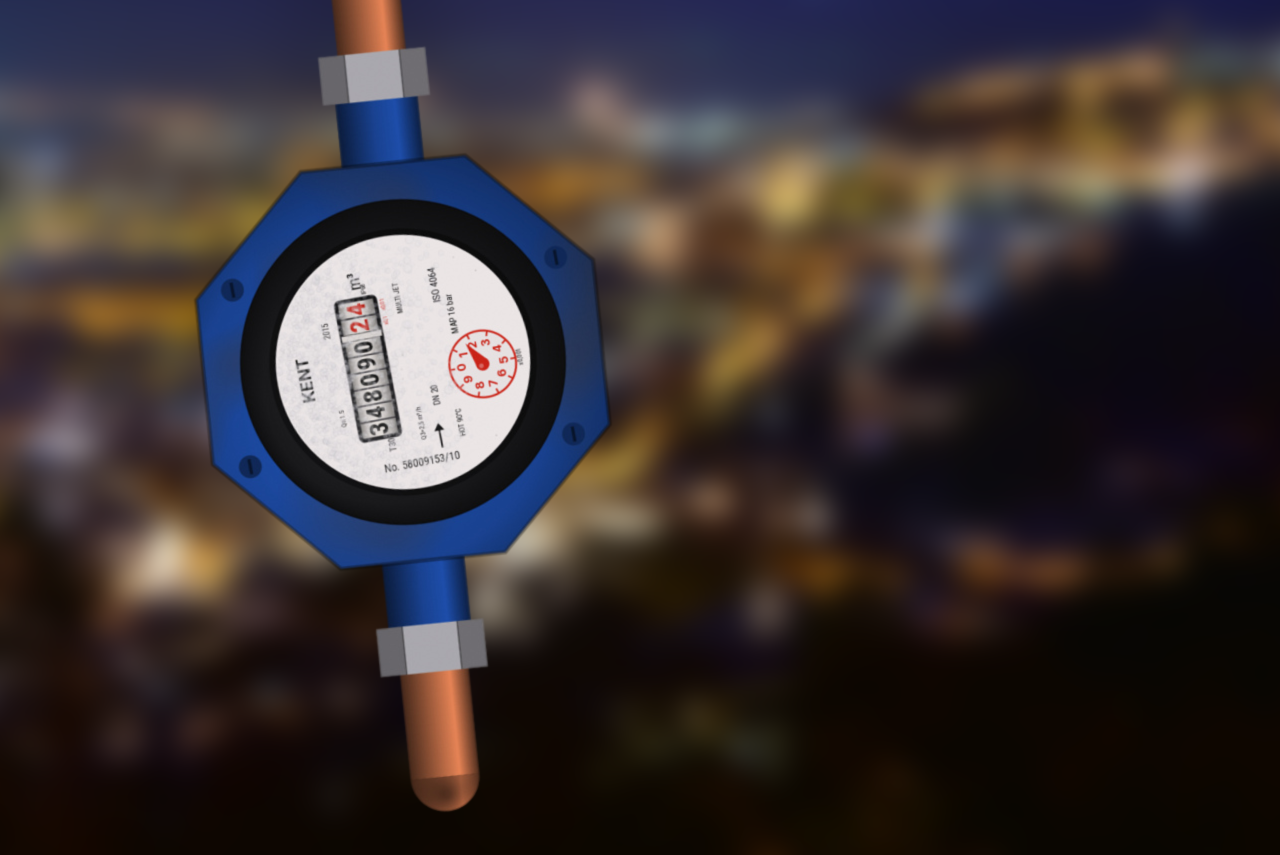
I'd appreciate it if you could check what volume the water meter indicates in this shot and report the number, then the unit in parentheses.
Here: 348090.241 (m³)
